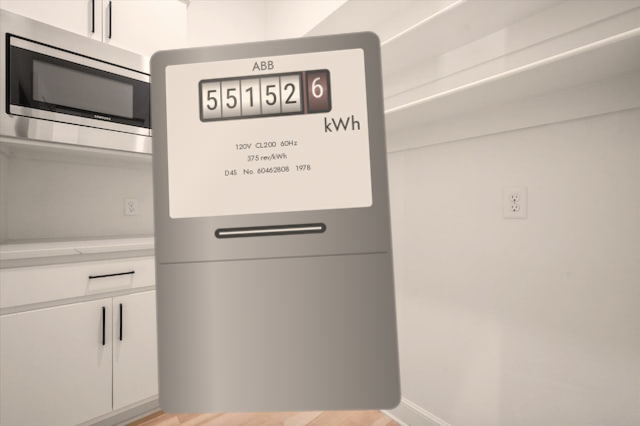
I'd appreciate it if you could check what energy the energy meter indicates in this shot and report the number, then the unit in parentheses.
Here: 55152.6 (kWh)
